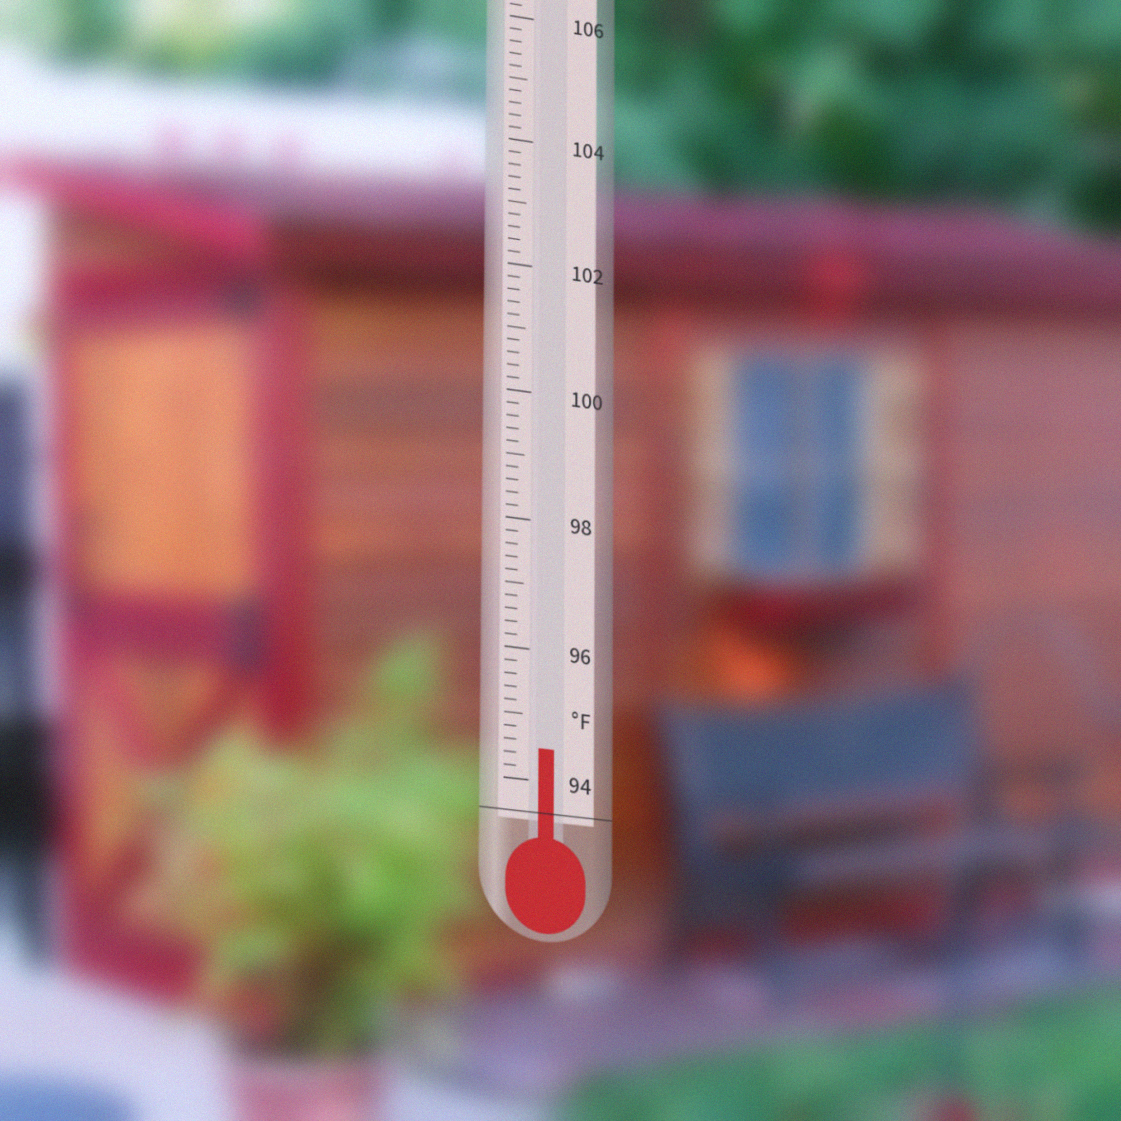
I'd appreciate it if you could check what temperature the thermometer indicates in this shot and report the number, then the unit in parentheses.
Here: 94.5 (°F)
